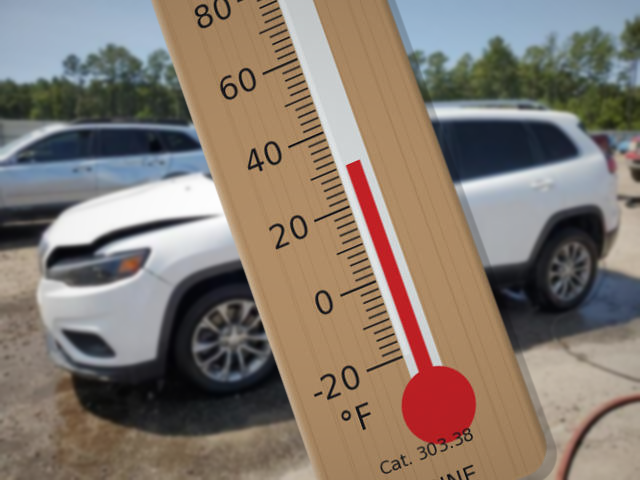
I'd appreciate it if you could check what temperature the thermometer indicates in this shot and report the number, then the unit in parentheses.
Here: 30 (°F)
